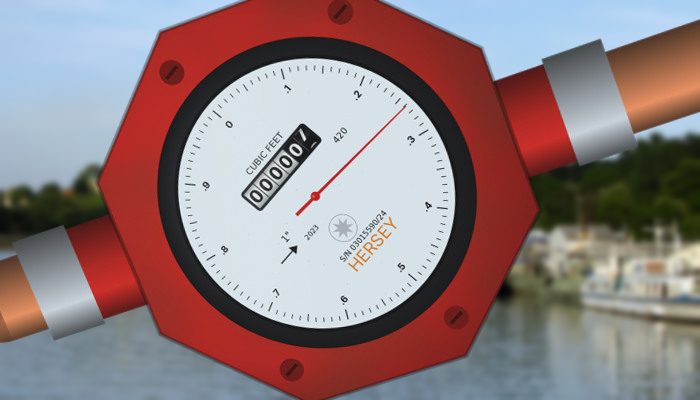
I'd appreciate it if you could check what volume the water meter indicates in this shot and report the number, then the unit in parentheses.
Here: 7.26 (ft³)
